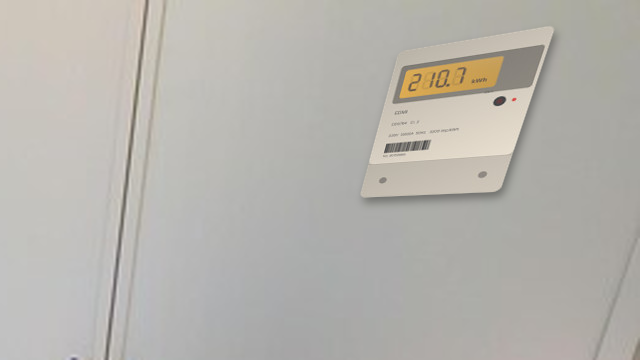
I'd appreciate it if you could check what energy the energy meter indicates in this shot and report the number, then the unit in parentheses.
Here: 210.7 (kWh)
